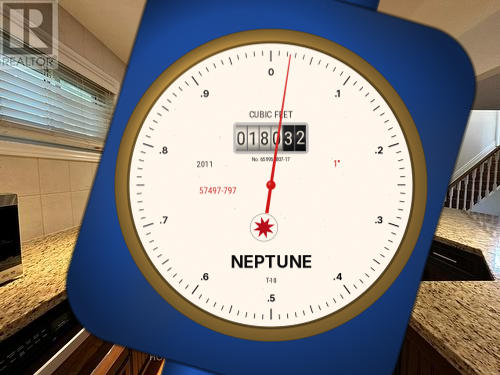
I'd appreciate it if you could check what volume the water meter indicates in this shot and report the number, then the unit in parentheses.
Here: 18032.02 (ft³)
